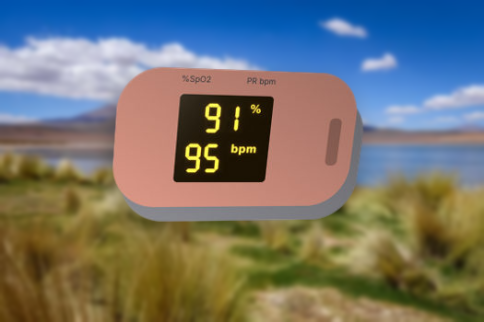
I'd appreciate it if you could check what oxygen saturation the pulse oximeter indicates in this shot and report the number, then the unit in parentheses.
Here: 91 (%)
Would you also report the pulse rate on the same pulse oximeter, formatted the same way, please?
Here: 95 (bpm)
